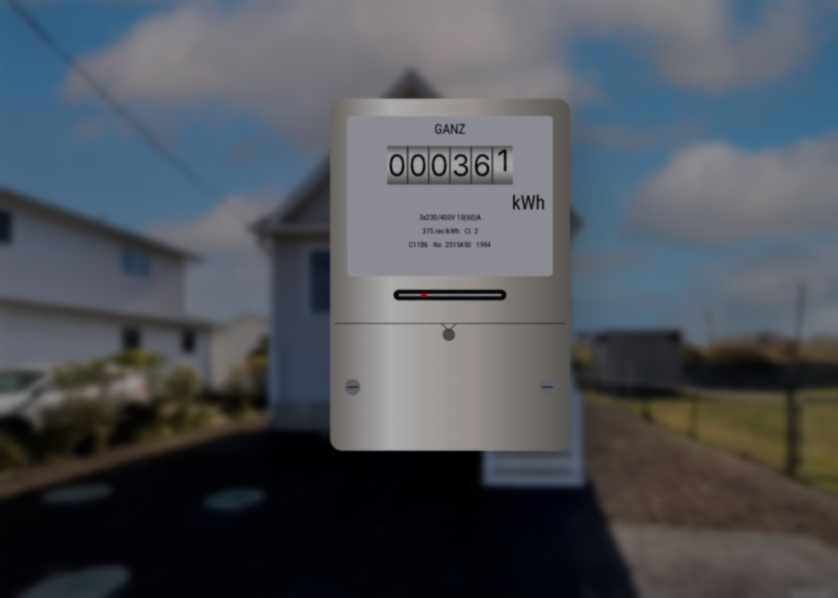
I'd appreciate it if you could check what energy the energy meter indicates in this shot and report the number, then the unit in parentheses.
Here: 361 (kWh)
